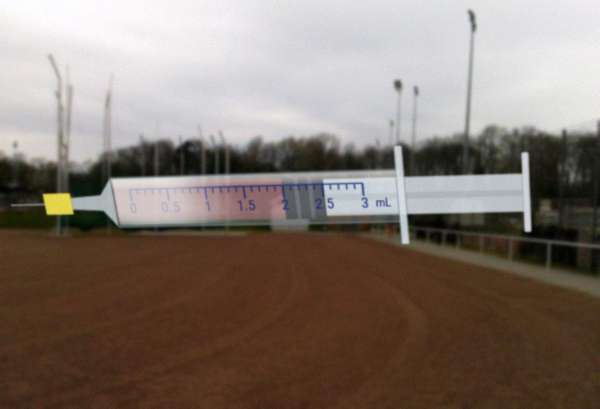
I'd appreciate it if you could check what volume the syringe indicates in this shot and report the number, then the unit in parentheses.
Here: 2 (mL)
